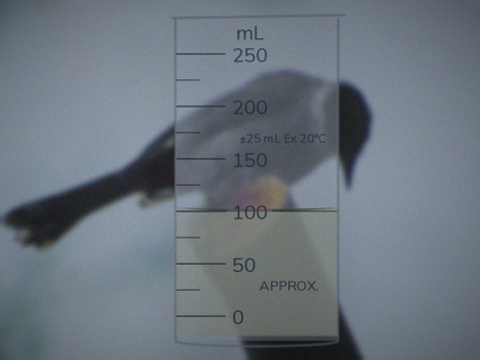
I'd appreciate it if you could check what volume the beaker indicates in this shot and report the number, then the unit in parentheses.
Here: 100 (mL)
